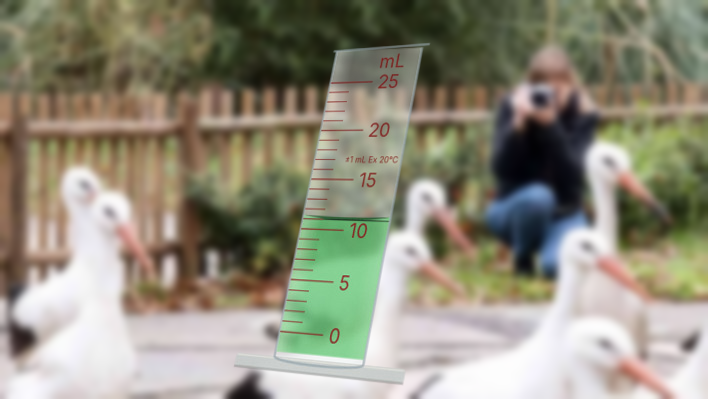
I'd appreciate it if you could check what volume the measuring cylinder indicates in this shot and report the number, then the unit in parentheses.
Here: 11 (mL)
